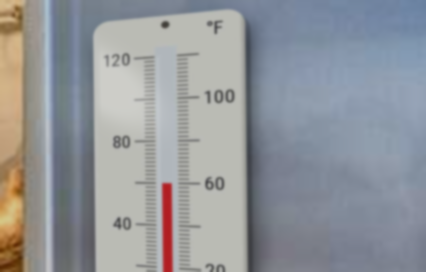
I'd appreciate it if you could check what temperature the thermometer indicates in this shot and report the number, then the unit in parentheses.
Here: 60 (°F)
